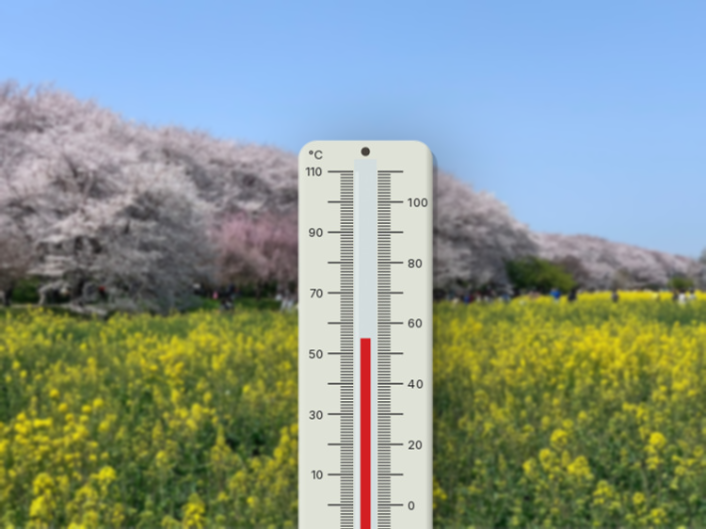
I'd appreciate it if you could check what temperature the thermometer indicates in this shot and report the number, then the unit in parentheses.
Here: 55 (°C)
